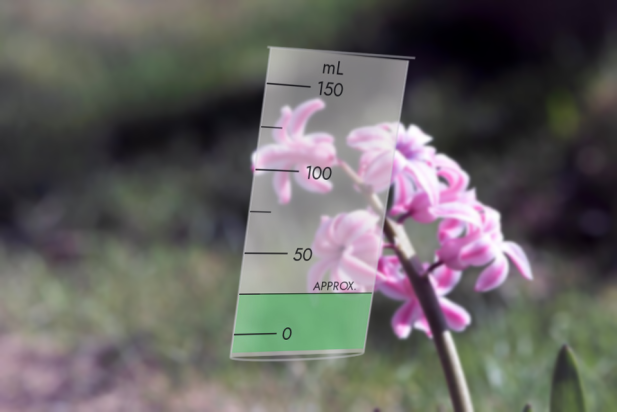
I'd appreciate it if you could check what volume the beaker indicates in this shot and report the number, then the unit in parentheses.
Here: 25 (mL)
